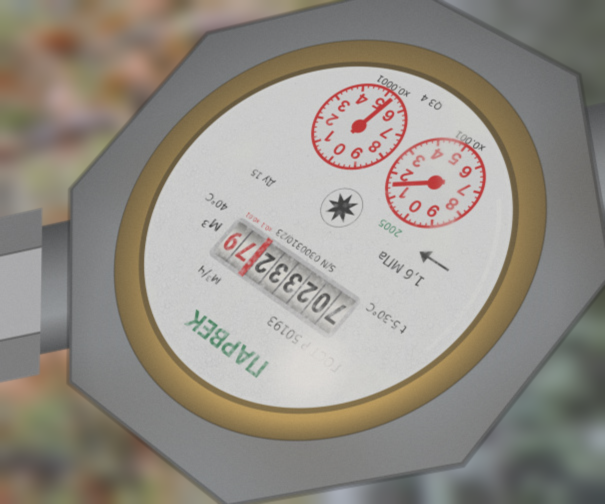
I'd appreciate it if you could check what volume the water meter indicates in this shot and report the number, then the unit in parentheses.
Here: 702332.7915 (m³)
